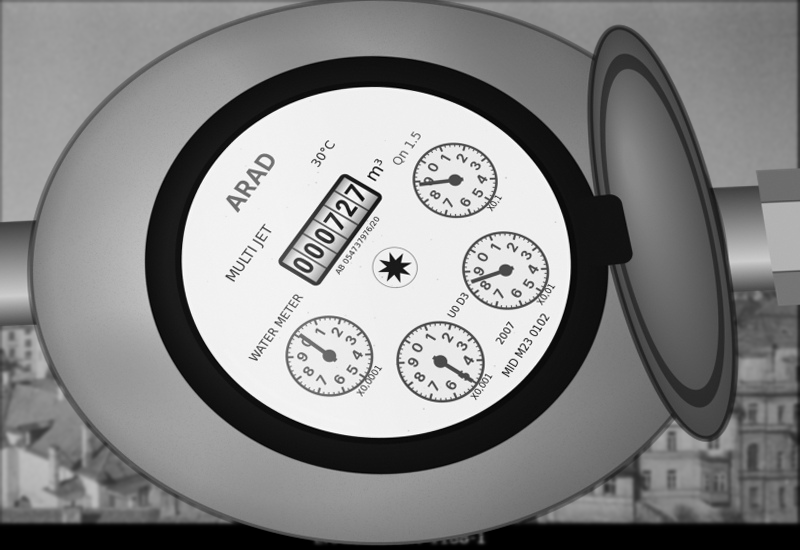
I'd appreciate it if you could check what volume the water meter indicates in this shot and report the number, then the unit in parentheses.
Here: 727.8850 (m³)
